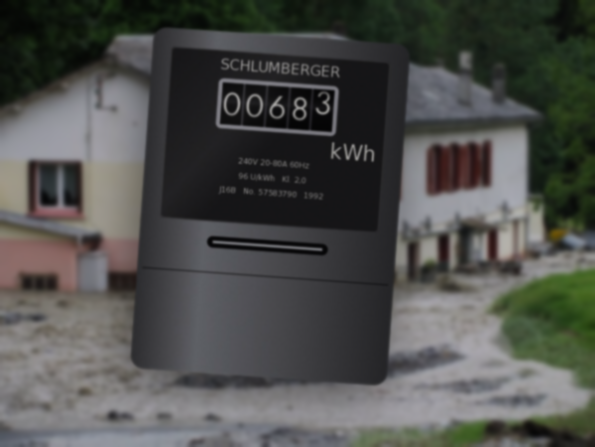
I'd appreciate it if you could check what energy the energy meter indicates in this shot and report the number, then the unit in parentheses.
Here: 683 (kWh)
